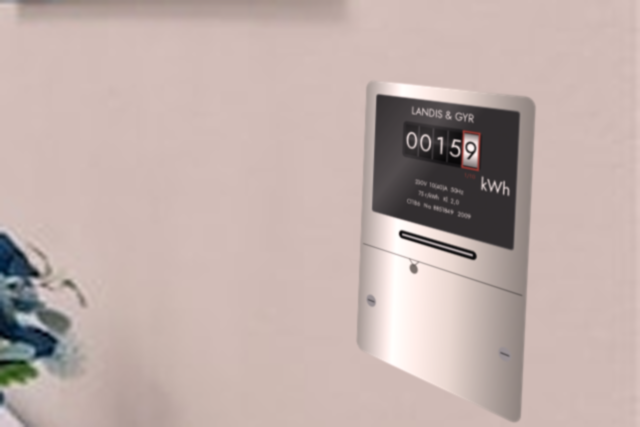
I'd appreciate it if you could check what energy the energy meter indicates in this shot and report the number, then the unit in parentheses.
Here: 15.9 (kWh)
